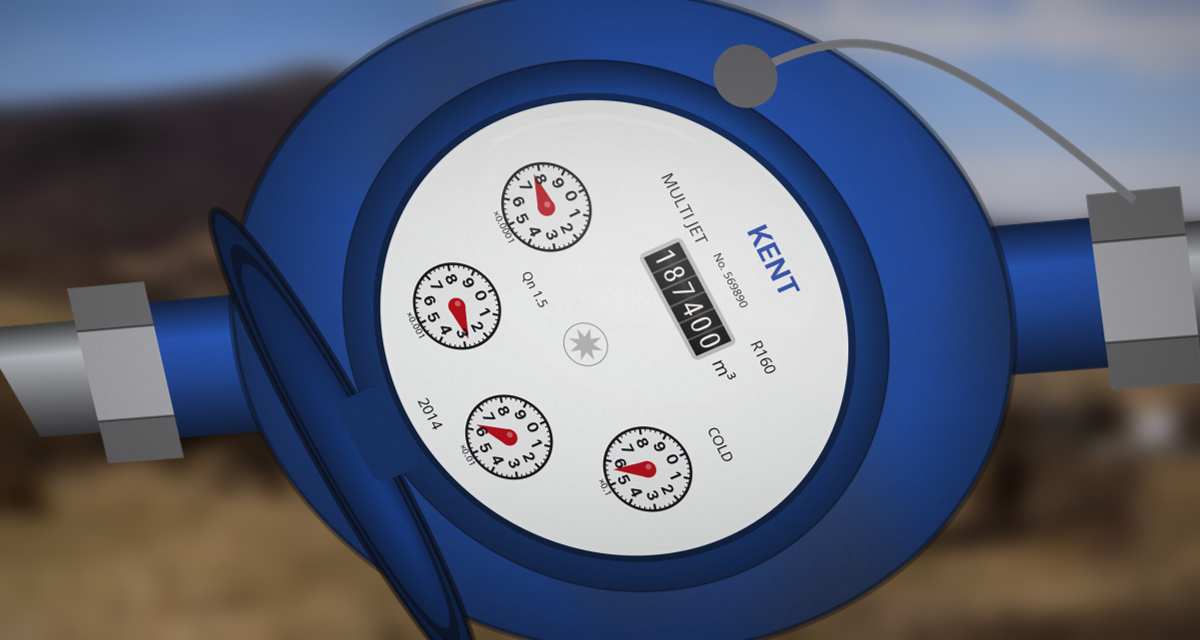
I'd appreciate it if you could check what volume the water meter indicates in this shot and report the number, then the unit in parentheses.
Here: 187400.5627 (m³)
